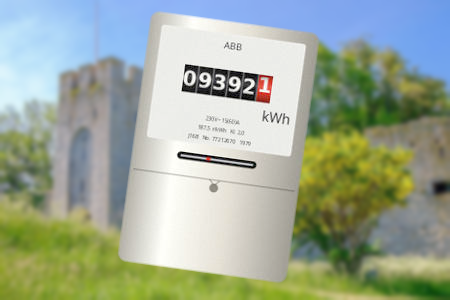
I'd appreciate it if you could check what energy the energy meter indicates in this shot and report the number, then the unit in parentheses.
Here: 9392.1 (kWh)
